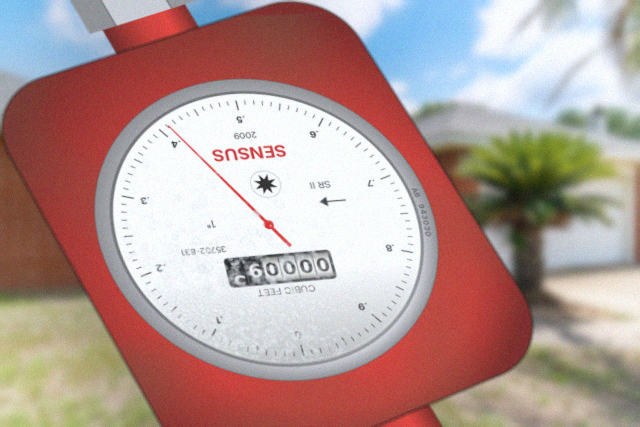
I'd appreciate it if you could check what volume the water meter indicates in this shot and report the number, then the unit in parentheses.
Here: 95.41 (ft³)
